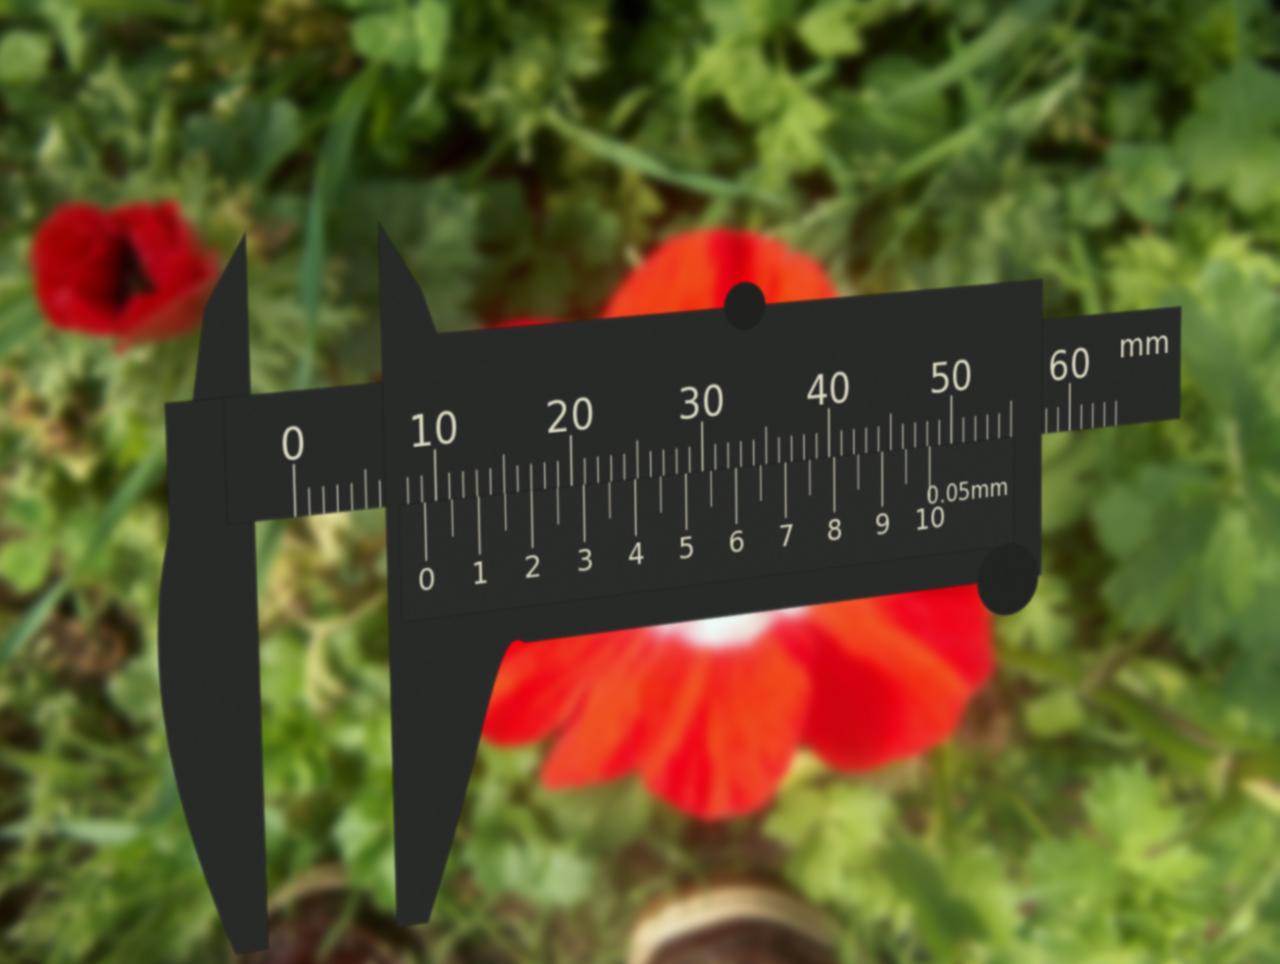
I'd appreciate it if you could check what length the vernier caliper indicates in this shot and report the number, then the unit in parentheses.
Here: 9.2 (mm)
